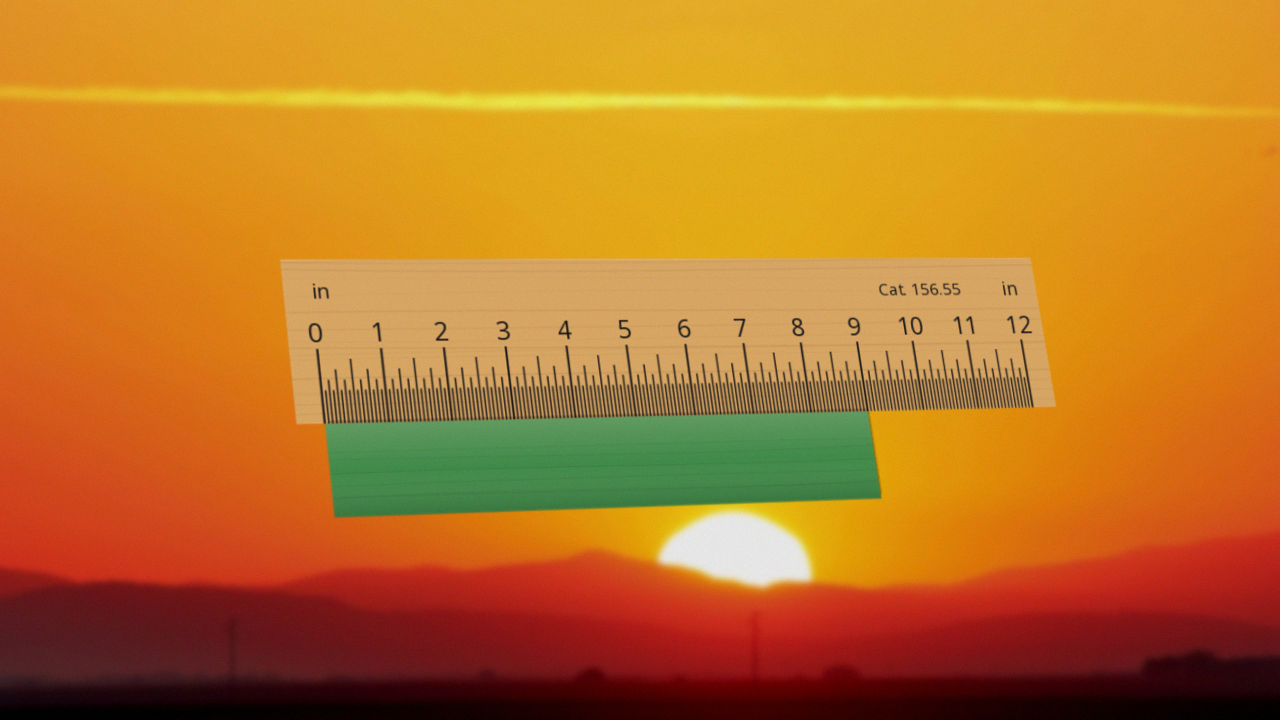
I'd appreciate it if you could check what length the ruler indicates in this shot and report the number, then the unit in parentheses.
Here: 9 (in)
